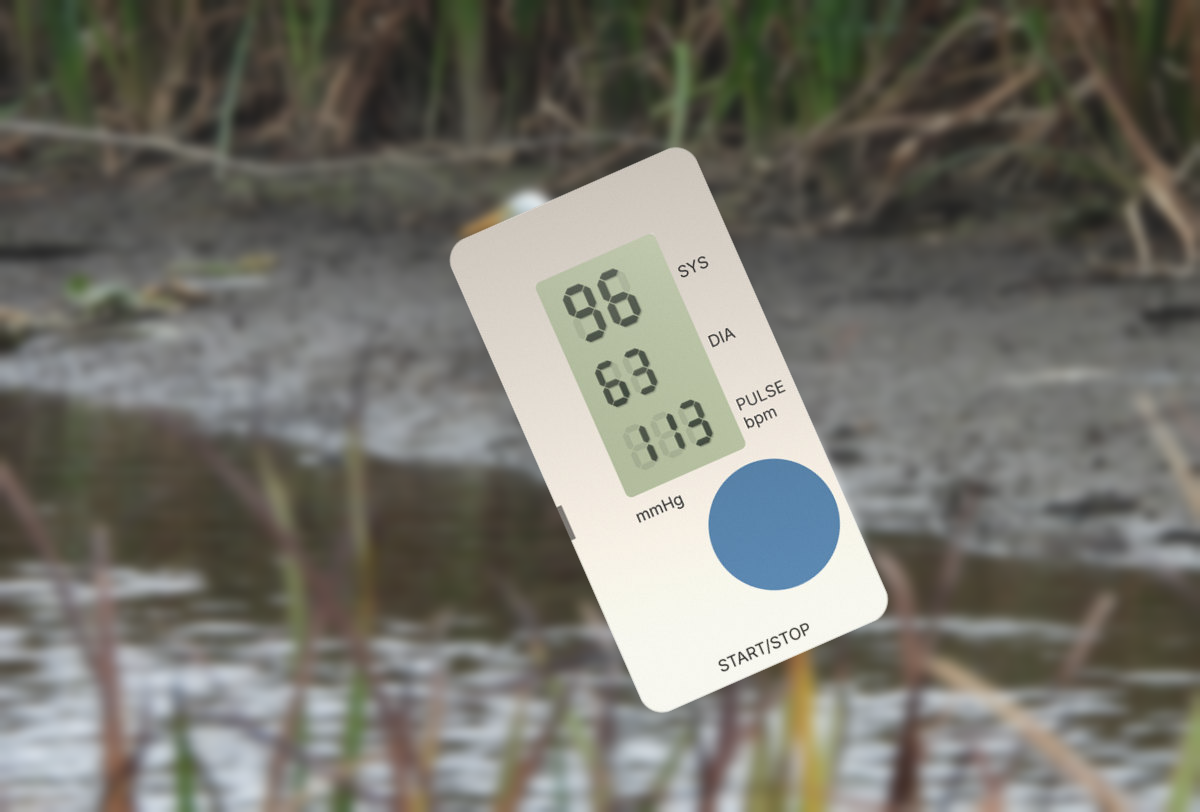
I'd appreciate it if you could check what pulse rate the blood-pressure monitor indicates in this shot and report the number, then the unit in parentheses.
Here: 113 (bpm)
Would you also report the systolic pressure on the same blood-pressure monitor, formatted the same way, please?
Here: 96 (mmHg)
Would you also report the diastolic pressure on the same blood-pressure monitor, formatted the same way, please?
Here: 63 (mmHg)
